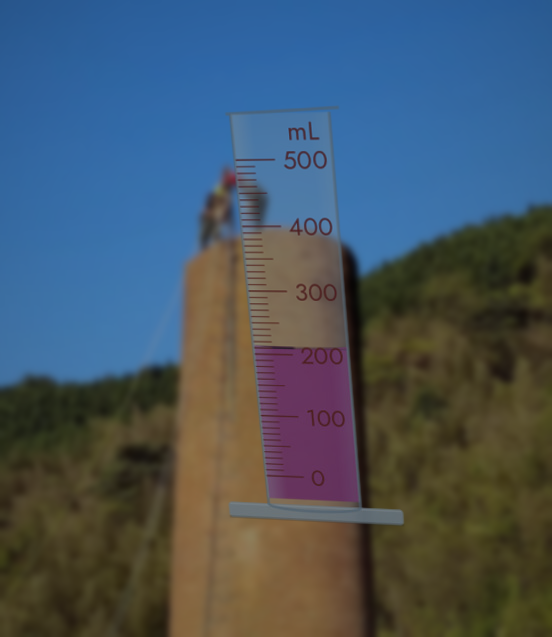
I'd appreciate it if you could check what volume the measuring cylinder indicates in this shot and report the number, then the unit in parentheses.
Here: 210 (mL)
